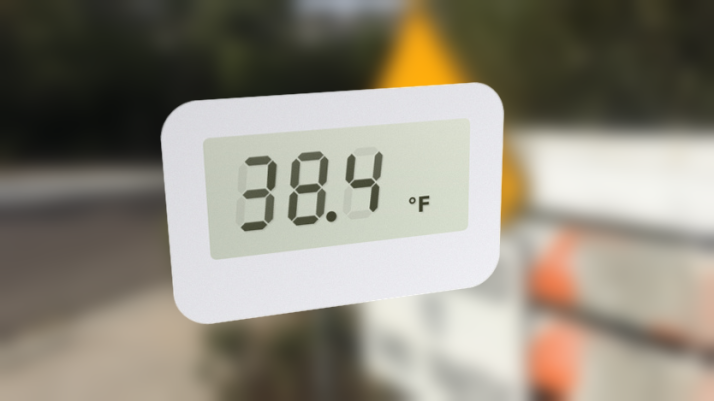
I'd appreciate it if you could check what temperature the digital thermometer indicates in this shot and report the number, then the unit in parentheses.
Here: 38.4 (°F)
